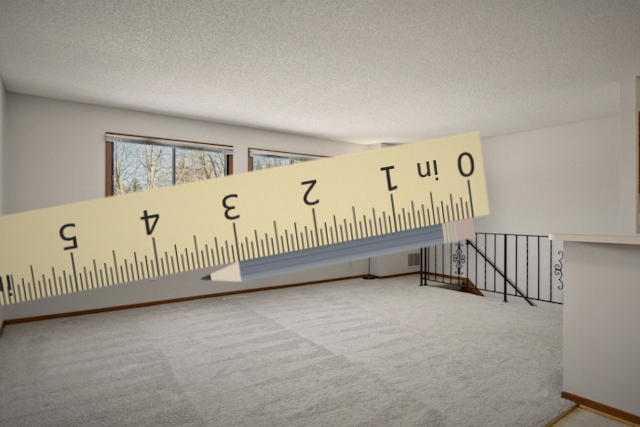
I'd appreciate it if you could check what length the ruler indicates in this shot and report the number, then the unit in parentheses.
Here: 3.5 (in)
